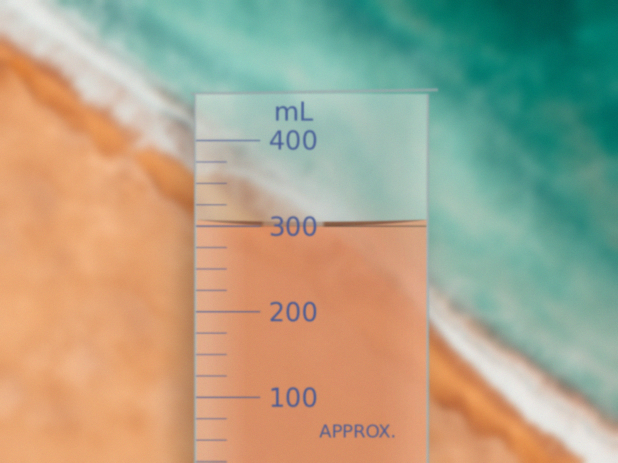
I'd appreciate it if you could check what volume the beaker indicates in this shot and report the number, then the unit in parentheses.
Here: 300 (mL)
